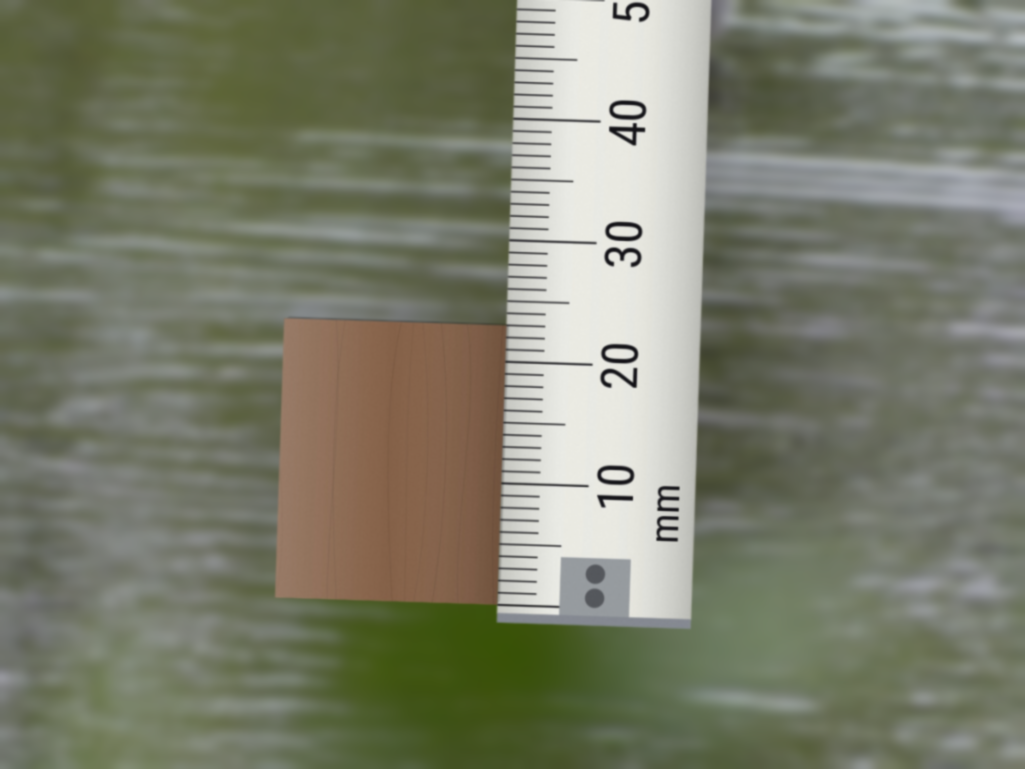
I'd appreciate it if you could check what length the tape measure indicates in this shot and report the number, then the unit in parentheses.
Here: 23 (mm)
